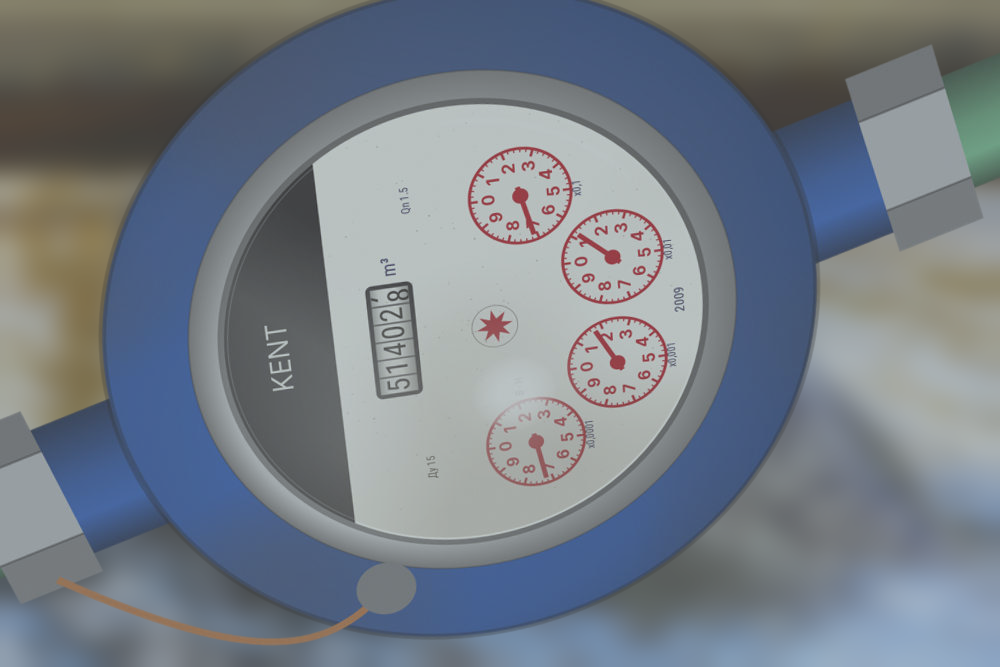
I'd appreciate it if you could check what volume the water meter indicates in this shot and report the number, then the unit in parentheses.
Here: 514027.7117 (m³)
